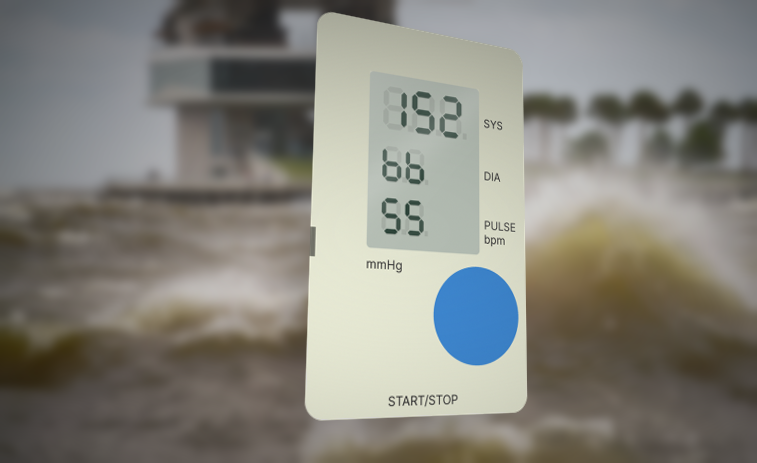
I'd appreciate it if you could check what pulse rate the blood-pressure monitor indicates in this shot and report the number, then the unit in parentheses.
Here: 55 (bpm)
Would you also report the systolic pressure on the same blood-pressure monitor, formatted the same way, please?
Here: 152 (mmHg)
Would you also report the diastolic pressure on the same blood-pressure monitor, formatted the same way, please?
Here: 66 (mmHg)
